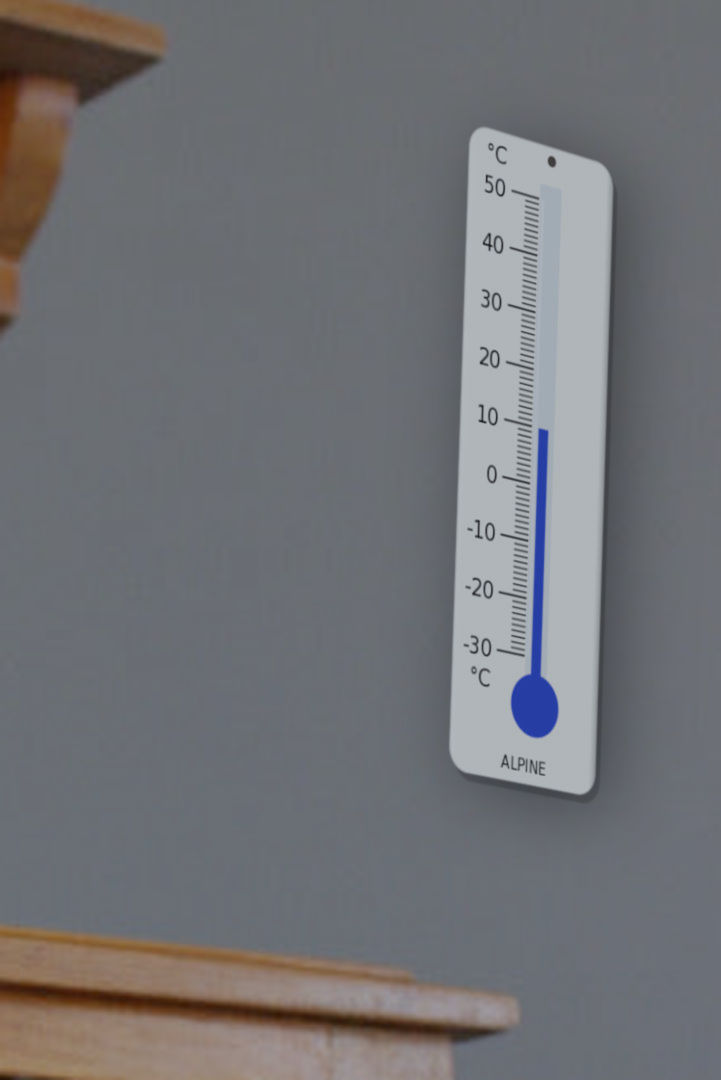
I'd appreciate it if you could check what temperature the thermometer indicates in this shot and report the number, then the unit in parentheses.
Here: 10 (°C)
